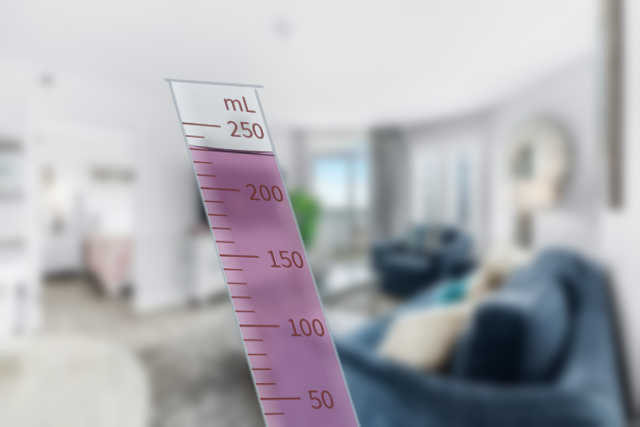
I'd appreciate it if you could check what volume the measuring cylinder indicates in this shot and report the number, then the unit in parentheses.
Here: 230 (mL)
